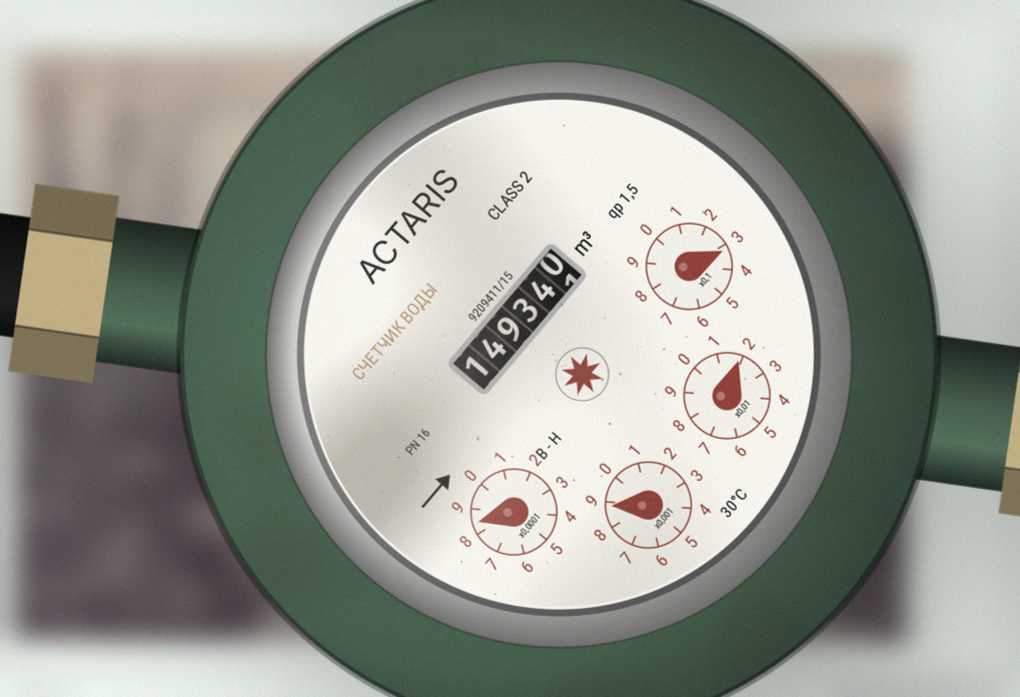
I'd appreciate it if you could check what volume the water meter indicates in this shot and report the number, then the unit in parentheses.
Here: 149340.3188 (m³)
